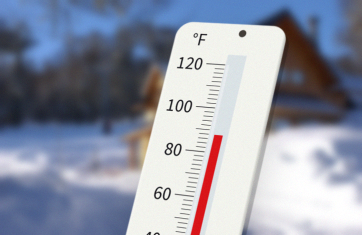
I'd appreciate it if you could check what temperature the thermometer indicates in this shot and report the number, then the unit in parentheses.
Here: 88 (°F)
